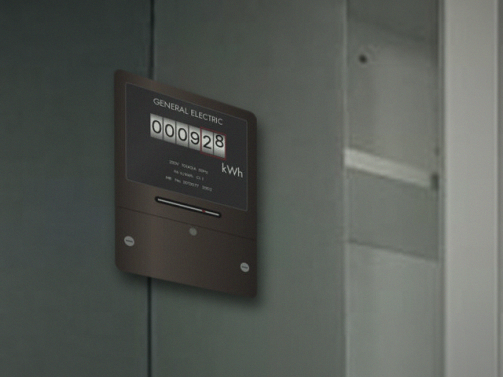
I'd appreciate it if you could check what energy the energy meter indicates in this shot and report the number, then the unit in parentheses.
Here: 9.28 (kWh)
